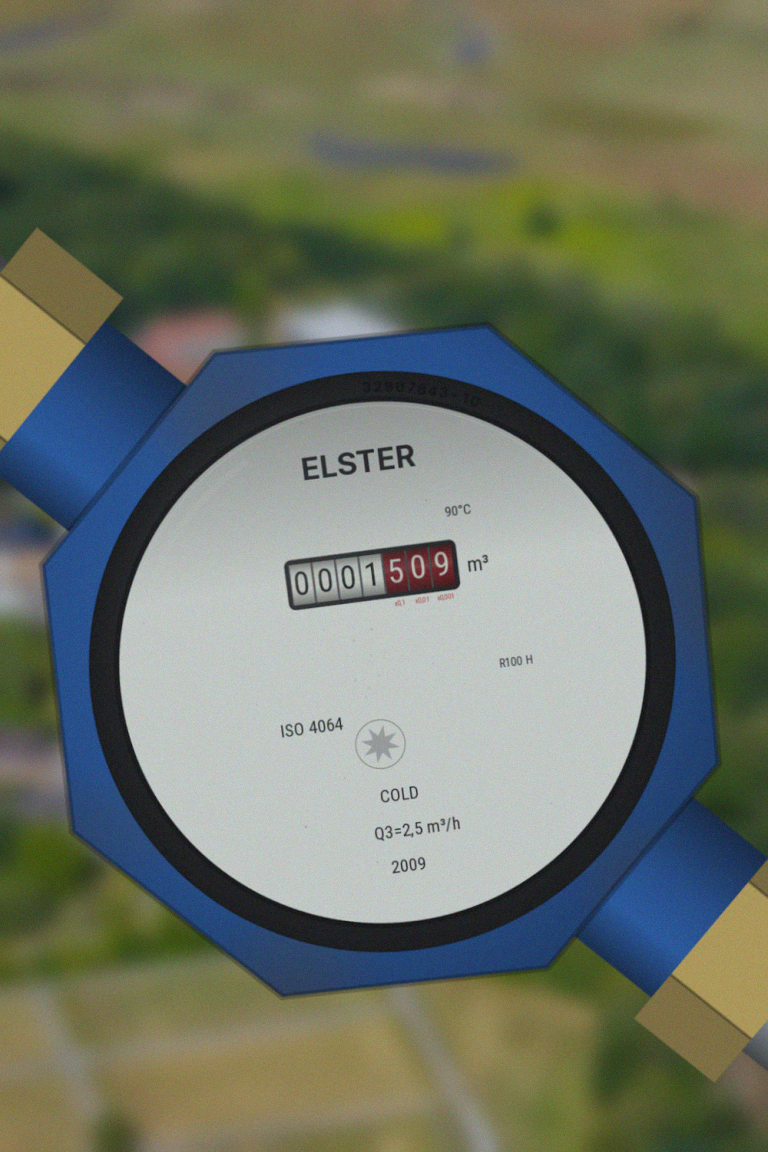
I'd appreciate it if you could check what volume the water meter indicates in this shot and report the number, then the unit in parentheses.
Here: 1.509 (m³)
